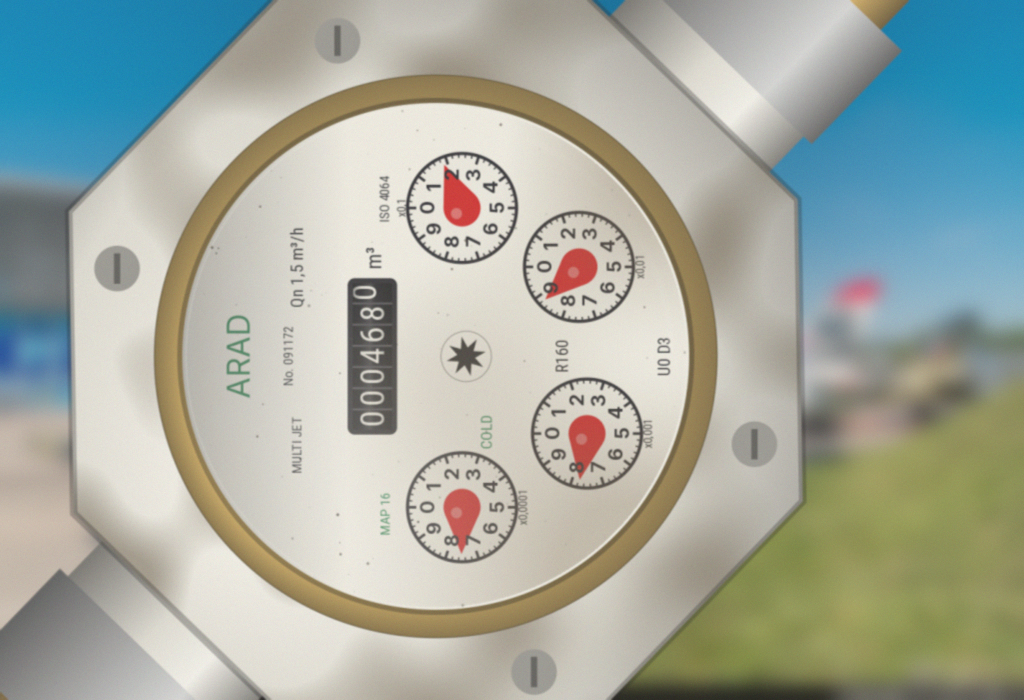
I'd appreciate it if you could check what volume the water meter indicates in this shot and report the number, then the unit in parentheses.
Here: 4680.1877 (m³)
